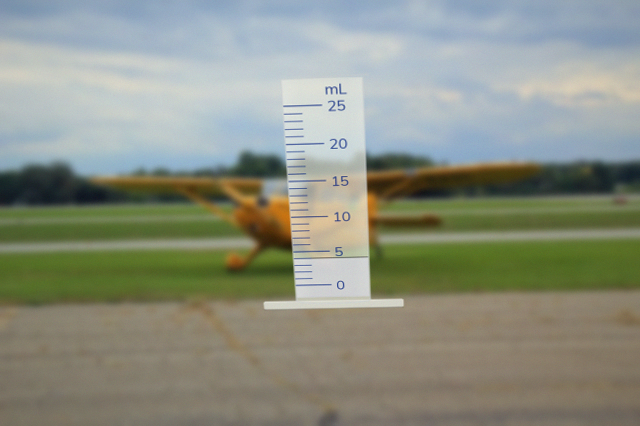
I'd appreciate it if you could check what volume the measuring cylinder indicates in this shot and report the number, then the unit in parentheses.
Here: 4 (mL)
